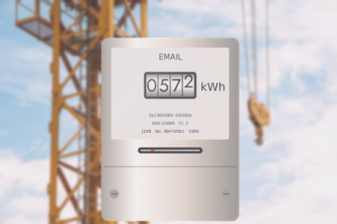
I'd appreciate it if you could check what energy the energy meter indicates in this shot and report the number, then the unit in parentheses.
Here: 572 (kWh)
